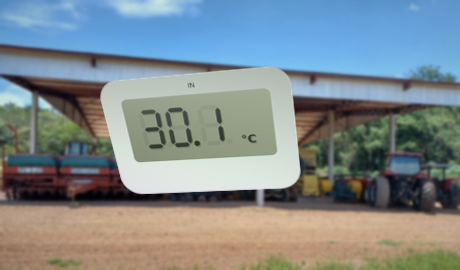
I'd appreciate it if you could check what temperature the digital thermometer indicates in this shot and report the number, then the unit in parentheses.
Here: 30.1 (°C)
